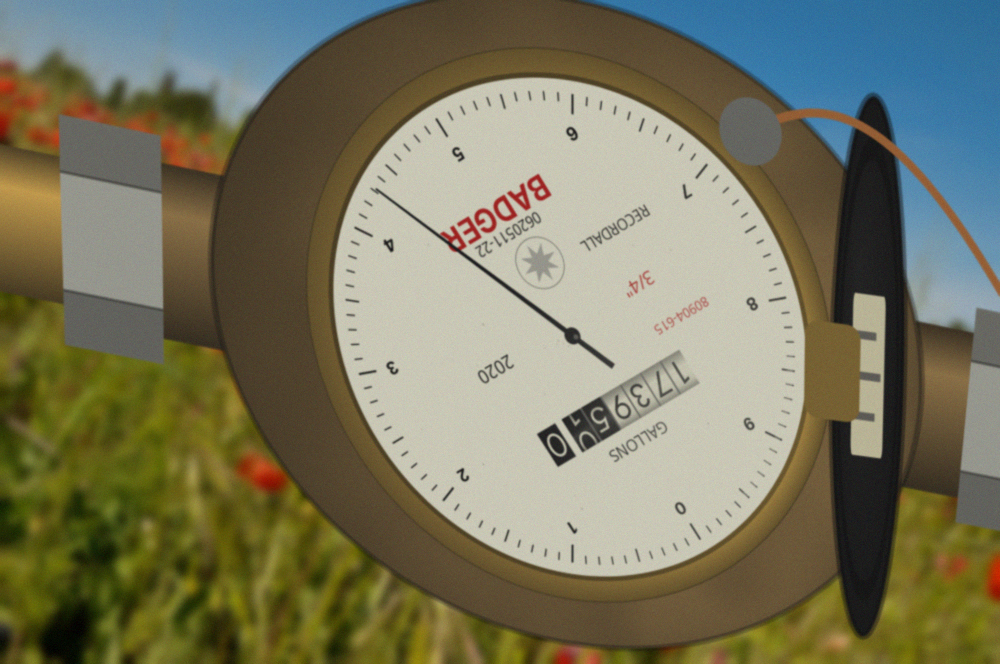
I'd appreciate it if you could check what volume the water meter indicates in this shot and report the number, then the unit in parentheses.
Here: 1739504.3 (gal)
